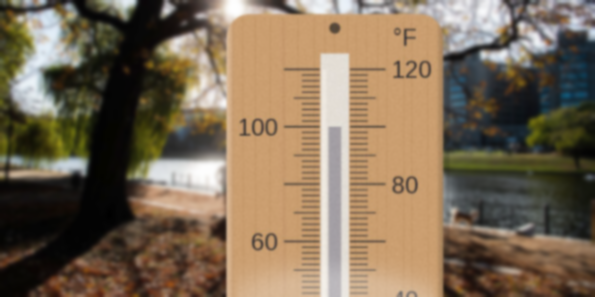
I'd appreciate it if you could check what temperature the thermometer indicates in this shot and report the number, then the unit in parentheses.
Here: 100 (°F)
